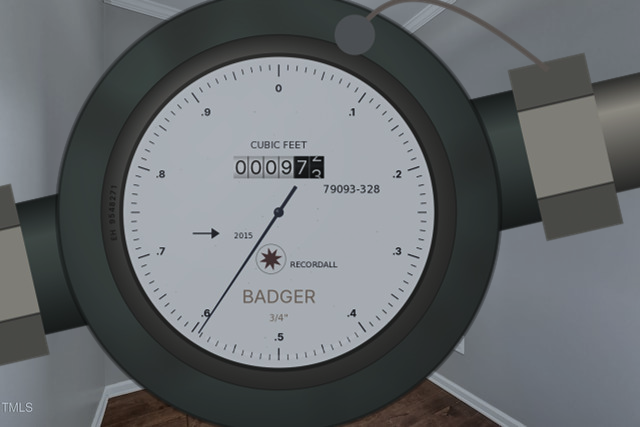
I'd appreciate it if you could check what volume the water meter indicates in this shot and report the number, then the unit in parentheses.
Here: 972.59 (ft³)
